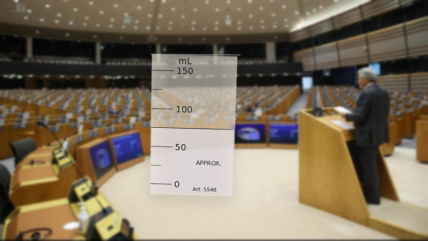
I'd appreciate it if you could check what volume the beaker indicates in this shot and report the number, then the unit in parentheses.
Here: 75 (mL)
